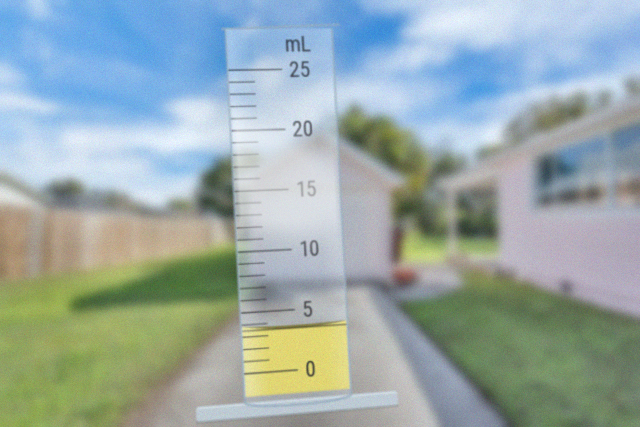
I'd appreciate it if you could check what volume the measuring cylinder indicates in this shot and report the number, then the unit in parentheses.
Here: 3.5 (mL)
